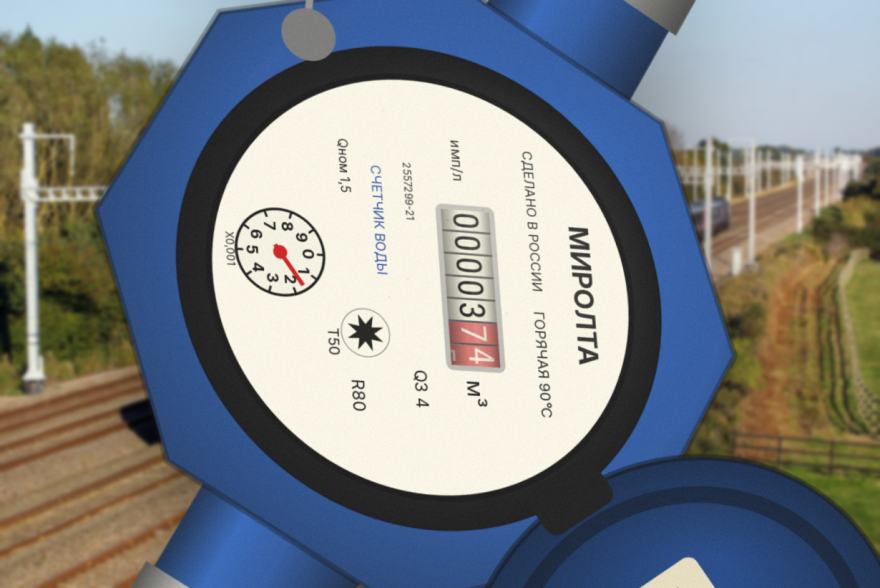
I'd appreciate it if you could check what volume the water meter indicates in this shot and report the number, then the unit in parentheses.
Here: 3.741 (m³)
